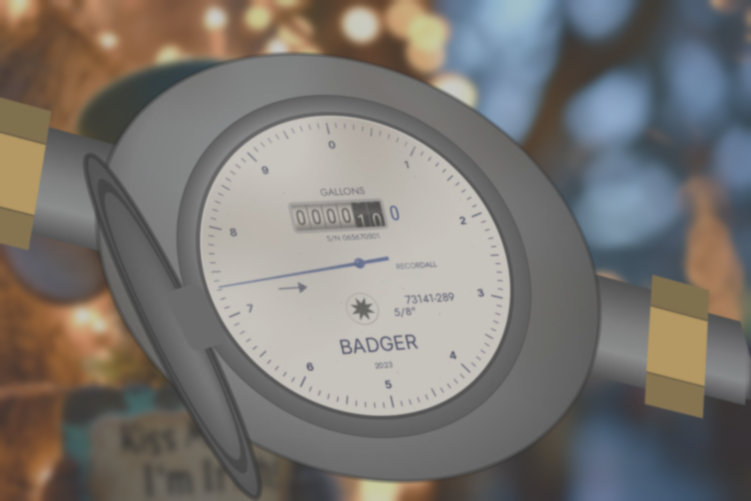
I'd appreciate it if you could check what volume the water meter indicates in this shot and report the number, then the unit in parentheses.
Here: 97.3 (gal)
